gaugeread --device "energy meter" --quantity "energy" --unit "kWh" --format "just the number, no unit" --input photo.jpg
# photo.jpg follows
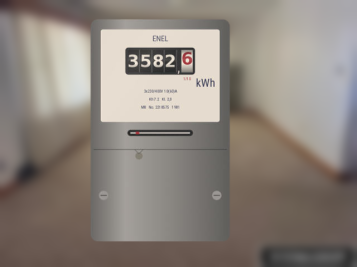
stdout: 3582.6
